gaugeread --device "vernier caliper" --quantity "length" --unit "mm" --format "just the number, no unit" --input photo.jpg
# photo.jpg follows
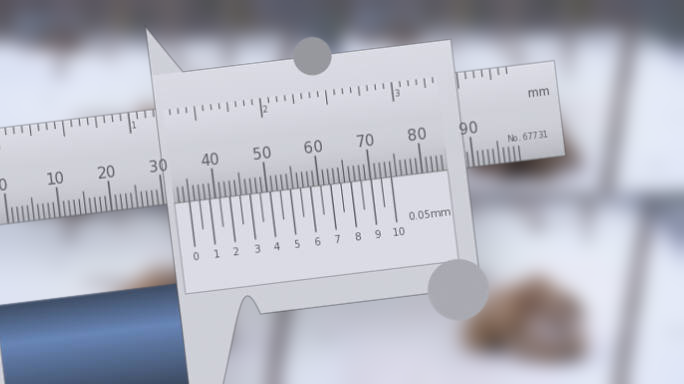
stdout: 35.0
